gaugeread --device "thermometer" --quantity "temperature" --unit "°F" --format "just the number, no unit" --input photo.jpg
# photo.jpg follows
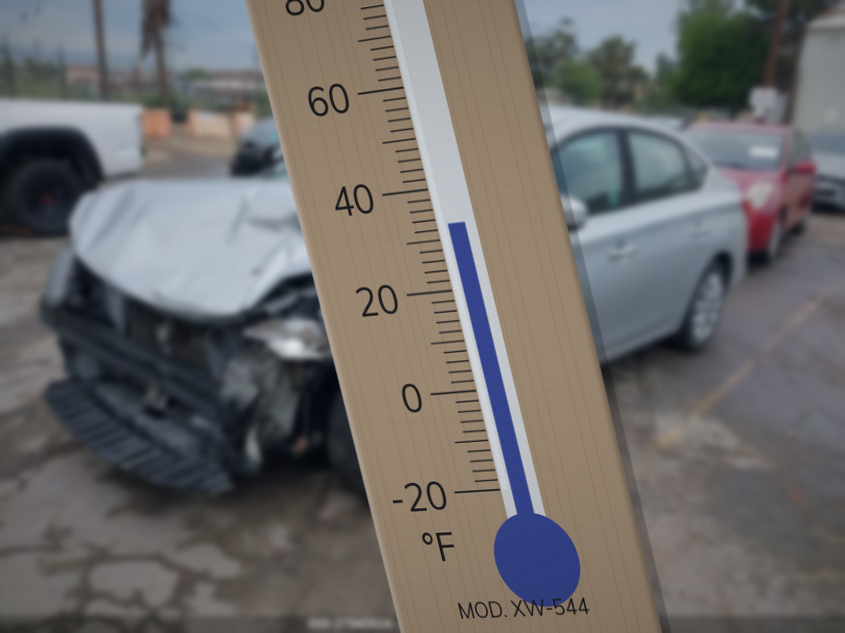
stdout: 33
